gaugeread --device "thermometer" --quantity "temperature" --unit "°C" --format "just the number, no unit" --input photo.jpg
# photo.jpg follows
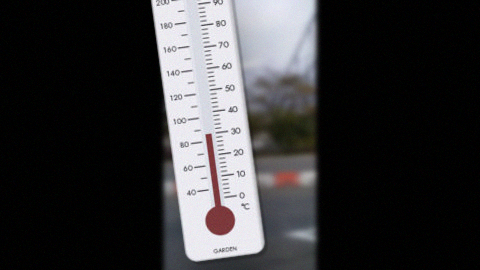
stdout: 30
